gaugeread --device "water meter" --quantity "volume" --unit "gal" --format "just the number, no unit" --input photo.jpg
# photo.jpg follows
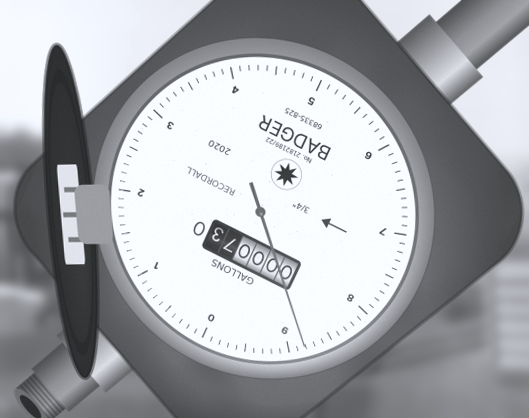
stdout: 728.8
